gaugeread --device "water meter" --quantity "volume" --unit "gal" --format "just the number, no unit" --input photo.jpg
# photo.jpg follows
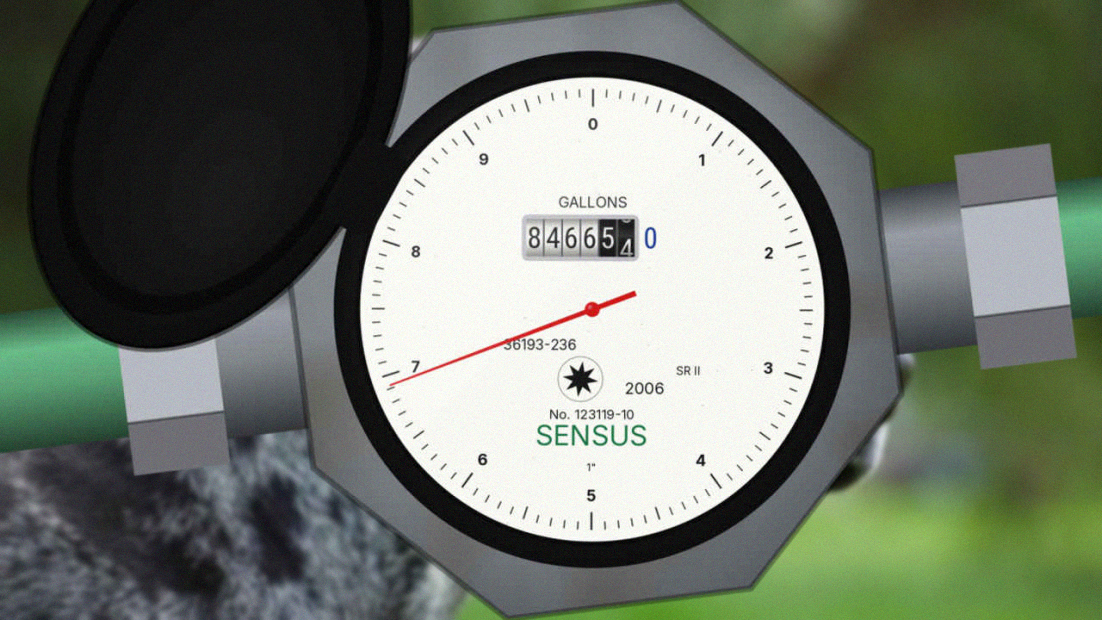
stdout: 8466536.9
